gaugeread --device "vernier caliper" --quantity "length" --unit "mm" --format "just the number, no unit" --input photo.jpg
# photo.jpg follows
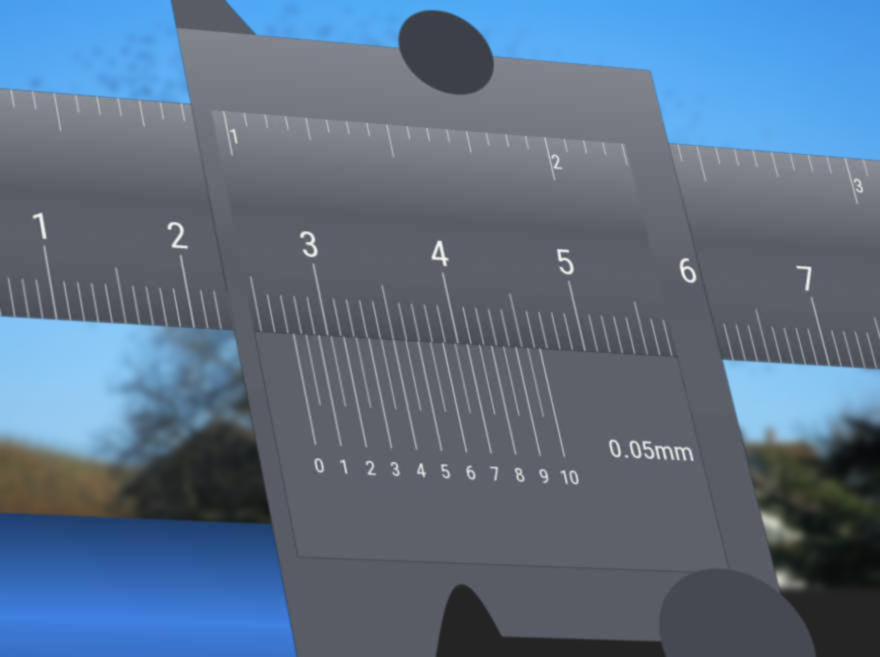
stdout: 27.4
